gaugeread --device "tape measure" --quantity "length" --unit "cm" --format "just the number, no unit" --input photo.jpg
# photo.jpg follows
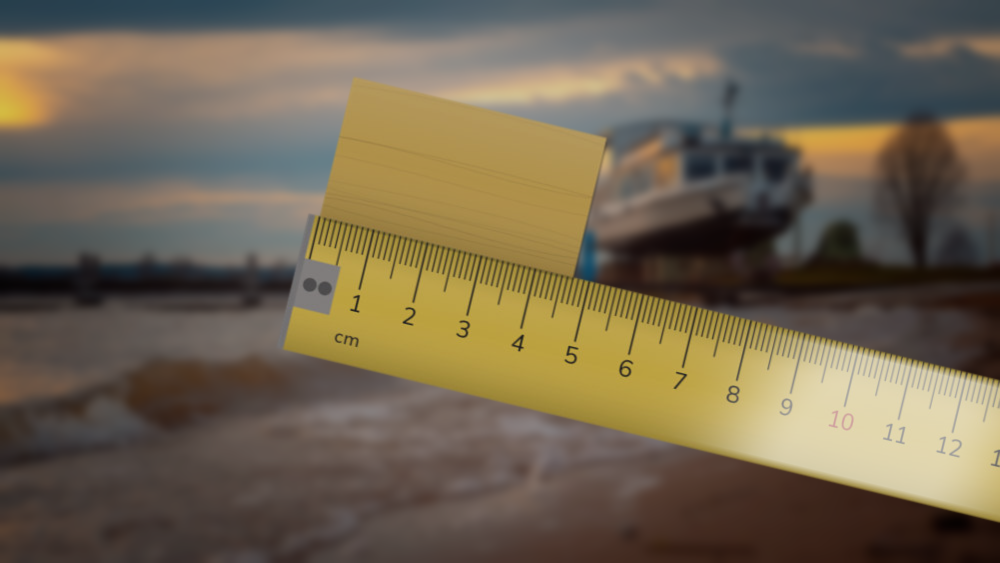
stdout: 4.7
